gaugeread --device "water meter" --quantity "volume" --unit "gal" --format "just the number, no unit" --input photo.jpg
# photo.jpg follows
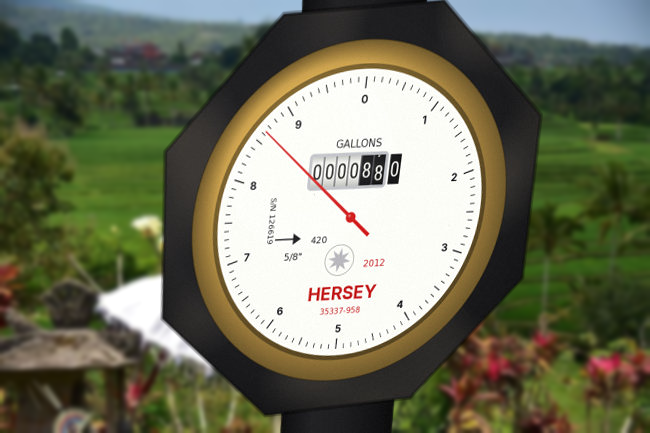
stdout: 878.6
